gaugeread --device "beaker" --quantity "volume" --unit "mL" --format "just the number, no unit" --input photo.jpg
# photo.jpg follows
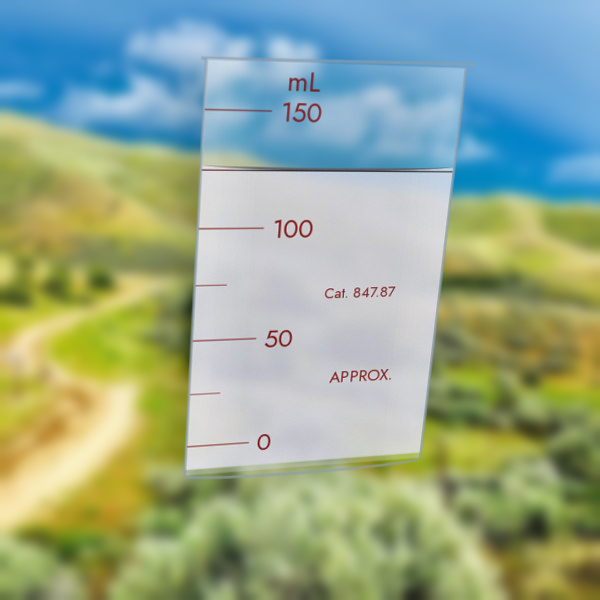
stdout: 125
